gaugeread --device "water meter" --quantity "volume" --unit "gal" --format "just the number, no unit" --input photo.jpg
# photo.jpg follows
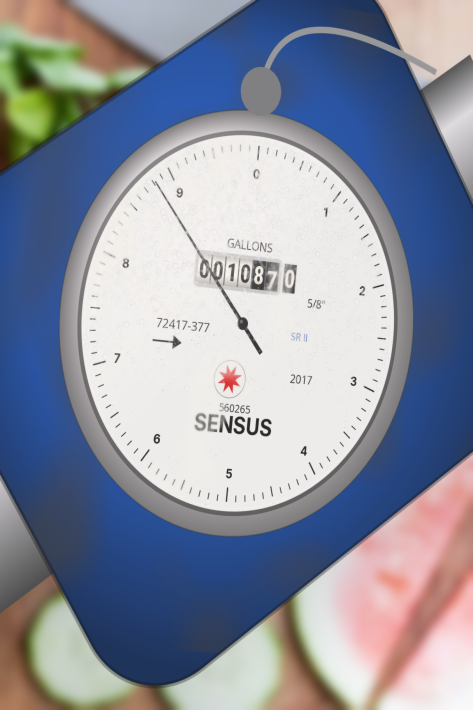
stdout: 10868.8
